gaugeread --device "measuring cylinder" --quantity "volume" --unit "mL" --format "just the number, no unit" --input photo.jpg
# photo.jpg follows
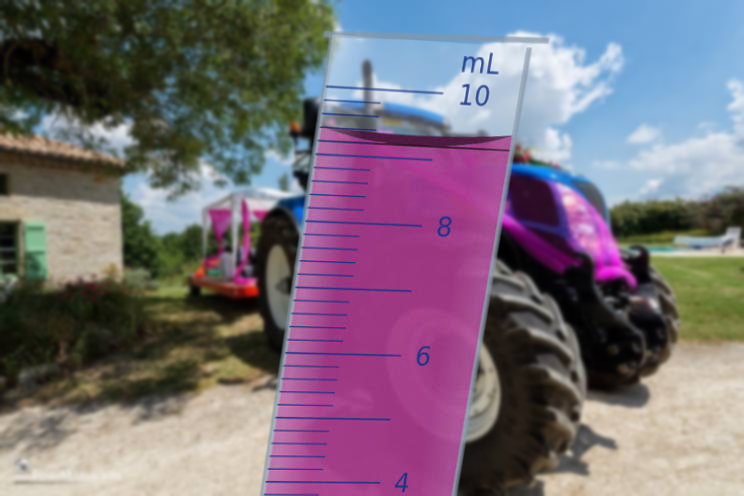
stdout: 9.2
